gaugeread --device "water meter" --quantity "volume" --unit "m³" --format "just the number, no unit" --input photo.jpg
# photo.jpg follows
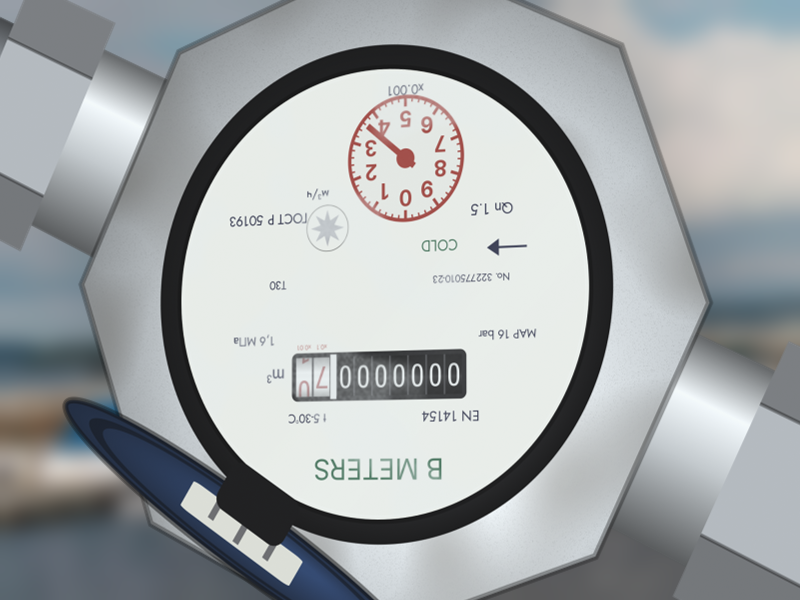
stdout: 0.703
